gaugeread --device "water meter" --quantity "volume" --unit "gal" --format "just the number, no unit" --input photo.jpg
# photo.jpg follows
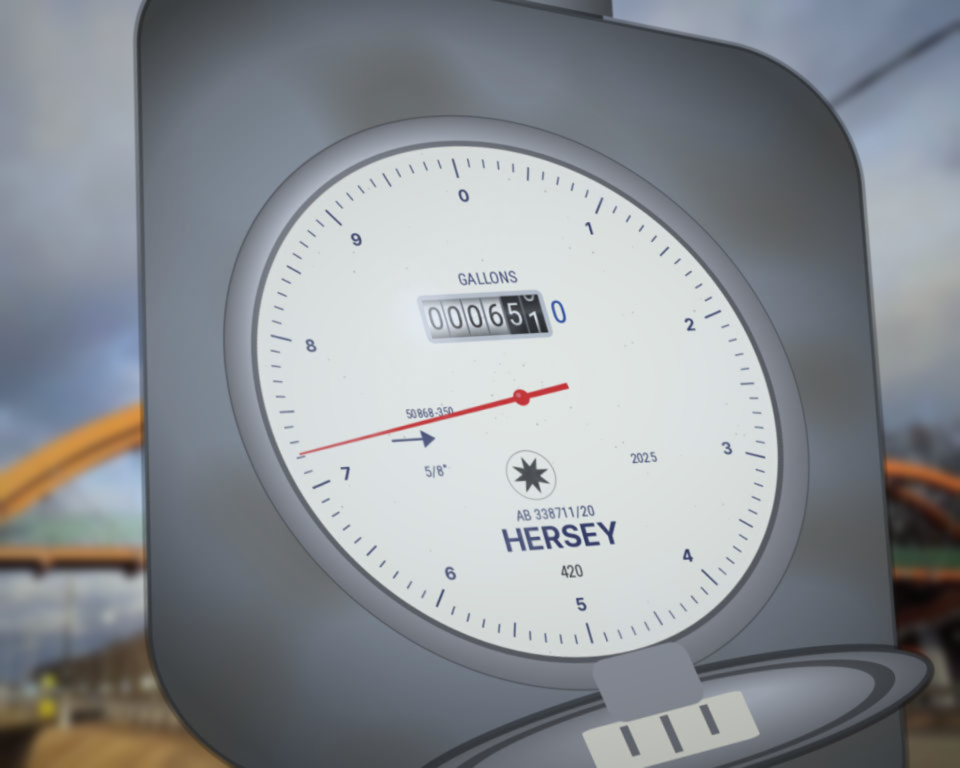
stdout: 6507.2
